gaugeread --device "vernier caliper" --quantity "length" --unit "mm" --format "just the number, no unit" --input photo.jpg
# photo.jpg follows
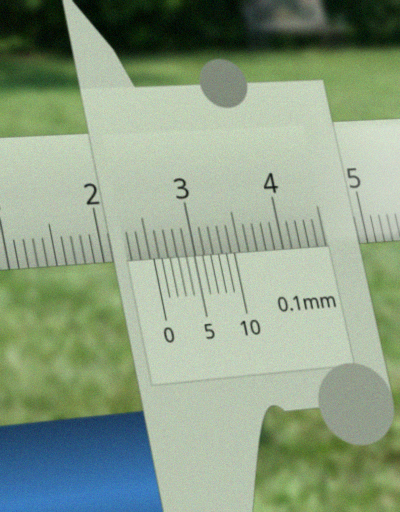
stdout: 25.4
